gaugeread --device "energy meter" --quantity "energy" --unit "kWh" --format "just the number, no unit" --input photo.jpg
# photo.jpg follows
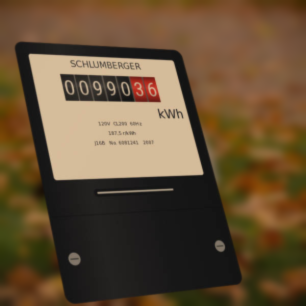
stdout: 990.36
